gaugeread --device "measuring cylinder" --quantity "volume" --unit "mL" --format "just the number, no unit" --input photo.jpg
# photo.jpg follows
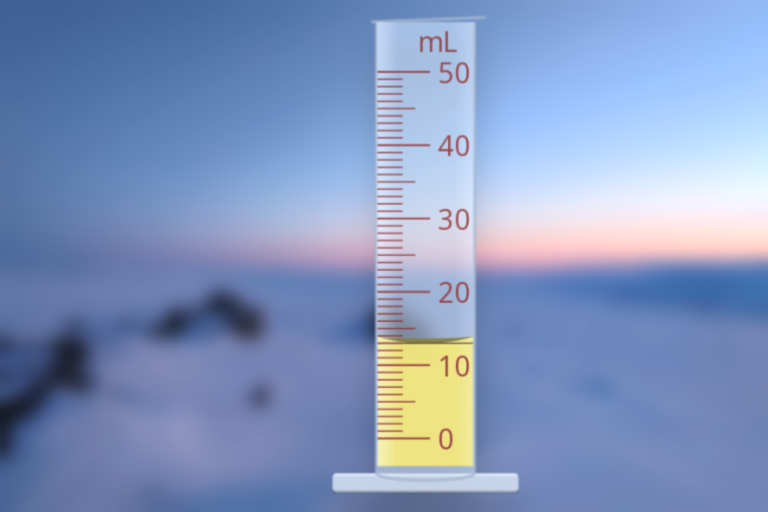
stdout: 13
